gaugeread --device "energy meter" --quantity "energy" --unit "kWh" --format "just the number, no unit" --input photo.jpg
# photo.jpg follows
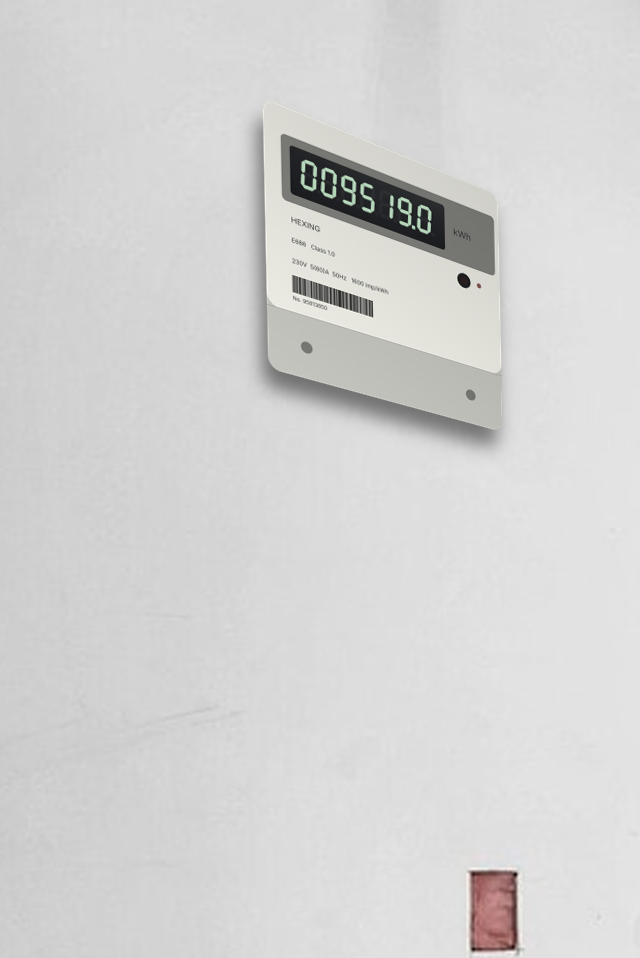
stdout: 9519.0
